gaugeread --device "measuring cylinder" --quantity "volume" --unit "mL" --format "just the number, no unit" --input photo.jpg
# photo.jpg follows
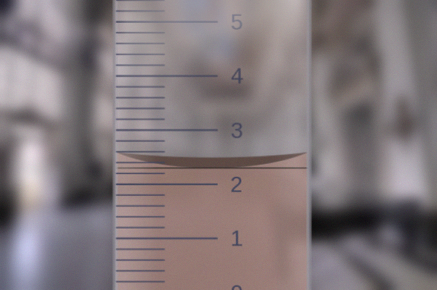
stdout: 2.3
